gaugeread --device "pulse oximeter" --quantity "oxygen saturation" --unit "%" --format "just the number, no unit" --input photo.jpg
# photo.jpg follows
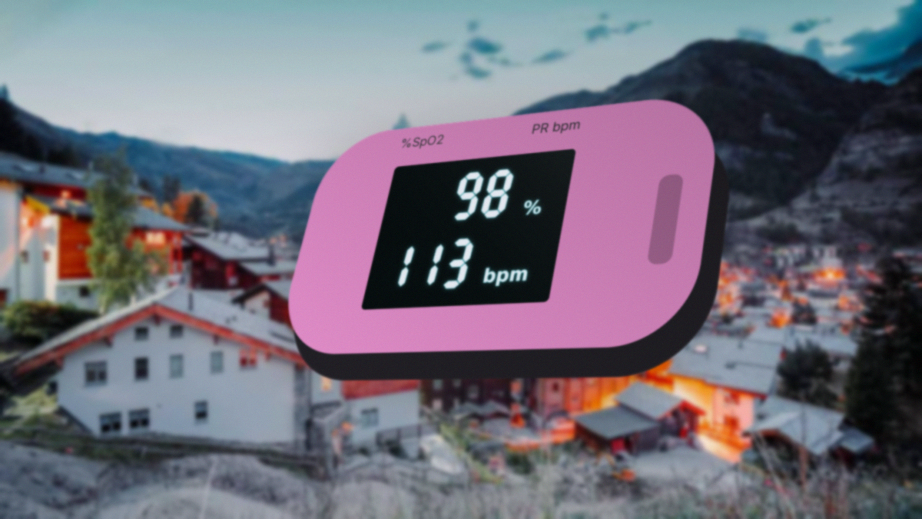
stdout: 98
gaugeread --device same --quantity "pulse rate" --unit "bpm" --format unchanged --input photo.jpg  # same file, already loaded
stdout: 113
